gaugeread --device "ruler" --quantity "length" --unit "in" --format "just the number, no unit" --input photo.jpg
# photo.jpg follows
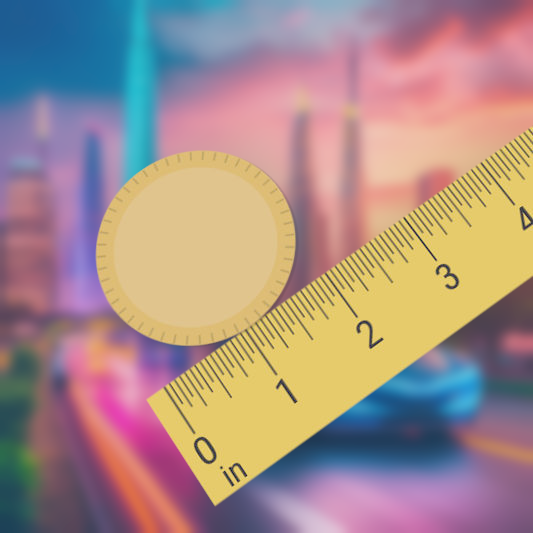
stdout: 2.125
